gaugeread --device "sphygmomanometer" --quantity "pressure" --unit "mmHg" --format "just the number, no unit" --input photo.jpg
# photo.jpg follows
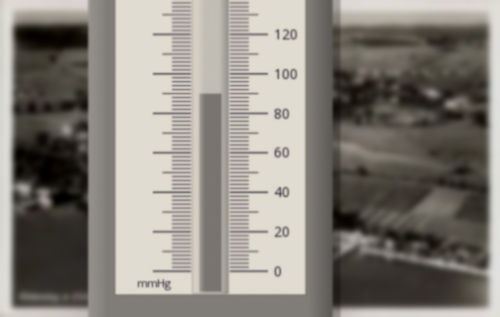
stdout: 90
